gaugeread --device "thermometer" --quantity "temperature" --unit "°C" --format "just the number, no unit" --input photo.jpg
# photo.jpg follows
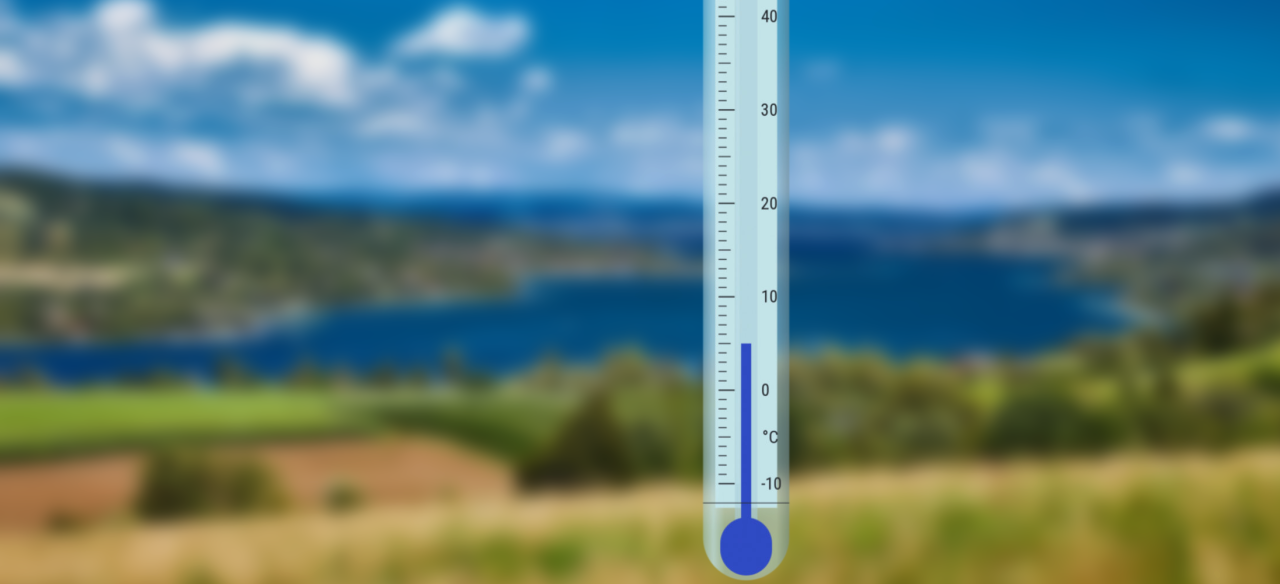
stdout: 5
